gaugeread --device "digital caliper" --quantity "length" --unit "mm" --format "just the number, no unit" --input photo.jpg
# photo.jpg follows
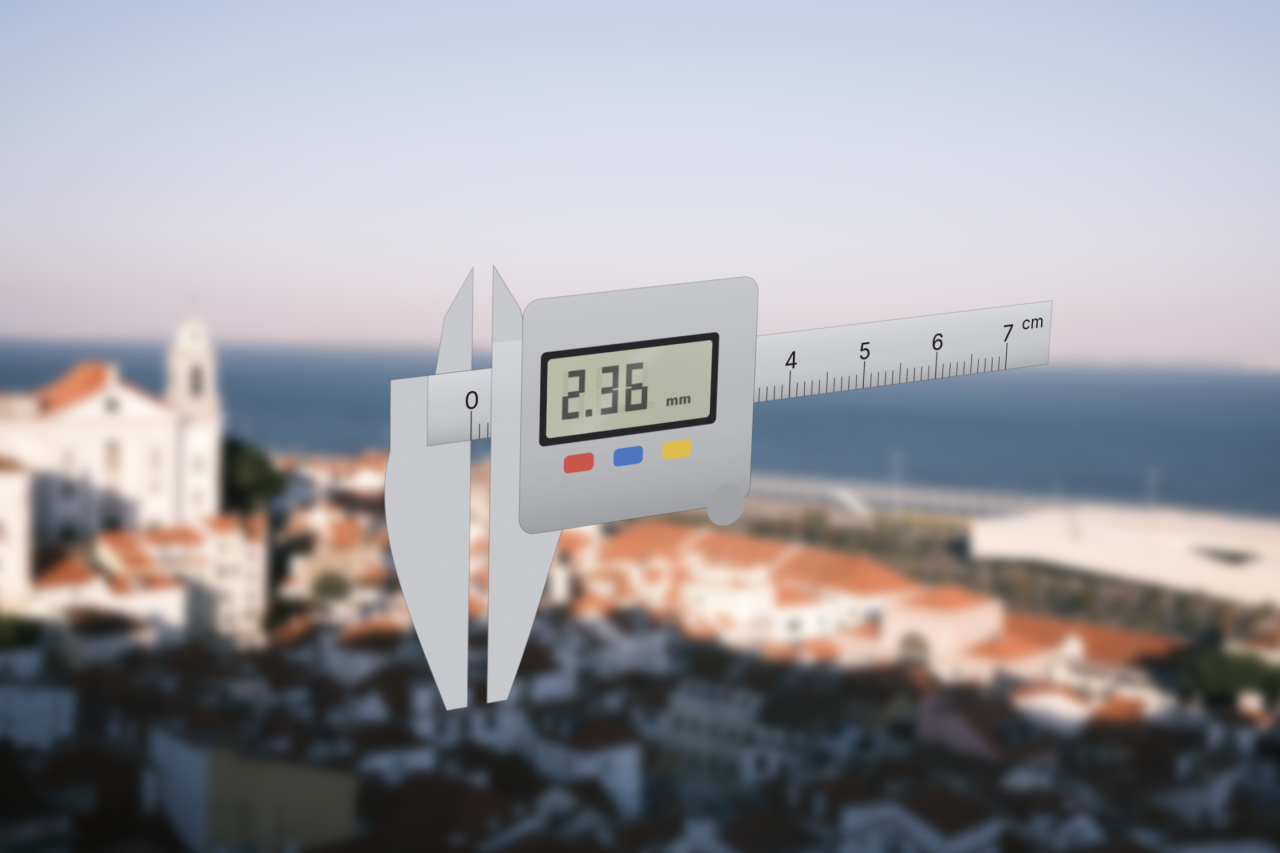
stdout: 2.36
